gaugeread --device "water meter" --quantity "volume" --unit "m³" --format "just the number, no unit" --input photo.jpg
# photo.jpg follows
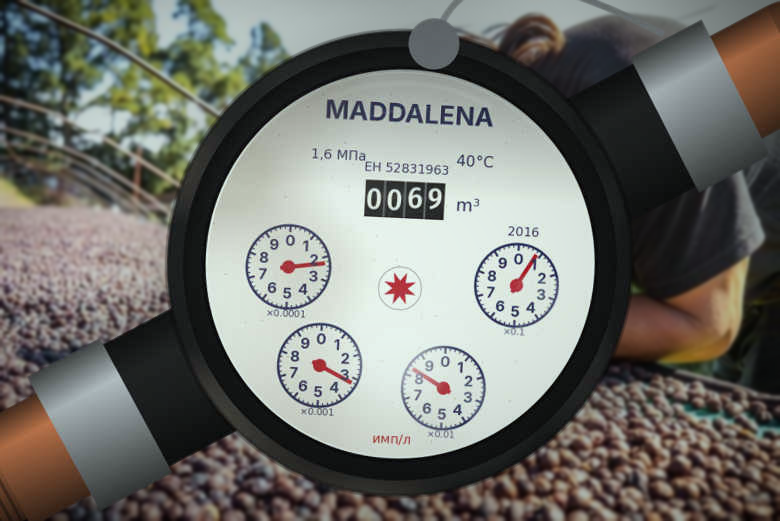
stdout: 69.0832
